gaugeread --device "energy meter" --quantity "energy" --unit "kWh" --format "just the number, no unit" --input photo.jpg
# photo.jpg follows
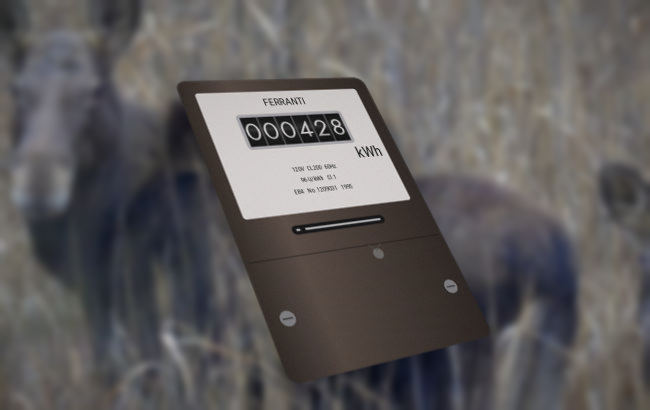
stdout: 428
